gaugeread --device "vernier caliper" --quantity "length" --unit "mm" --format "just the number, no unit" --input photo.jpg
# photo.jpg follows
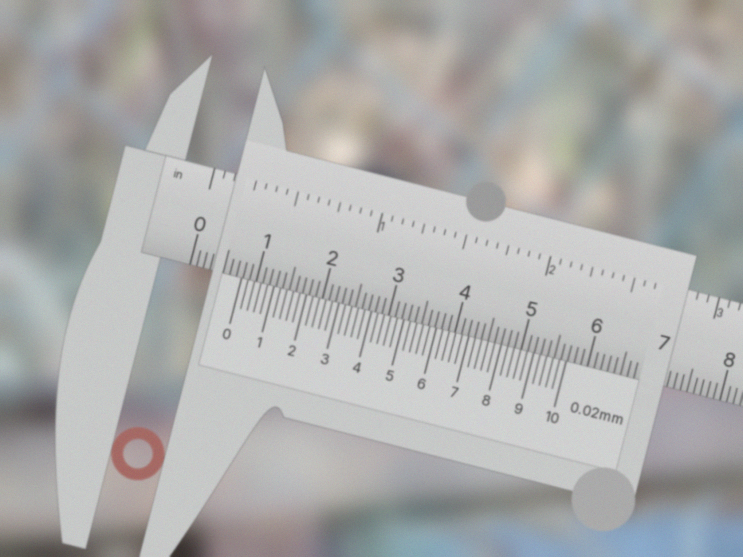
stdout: 7.8
